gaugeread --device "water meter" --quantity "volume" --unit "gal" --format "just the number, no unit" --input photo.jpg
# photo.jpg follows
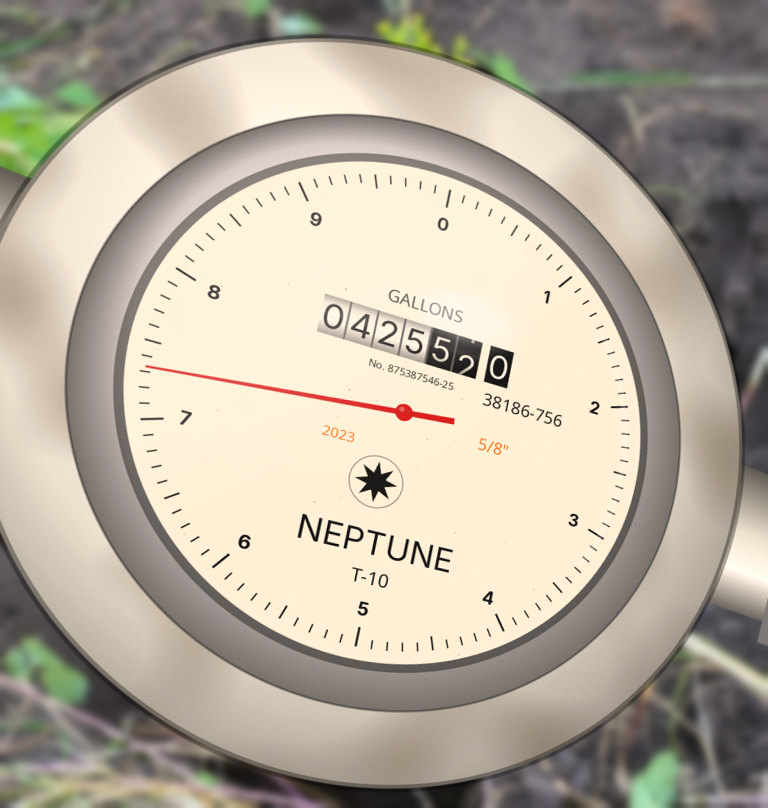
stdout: 425517.3
